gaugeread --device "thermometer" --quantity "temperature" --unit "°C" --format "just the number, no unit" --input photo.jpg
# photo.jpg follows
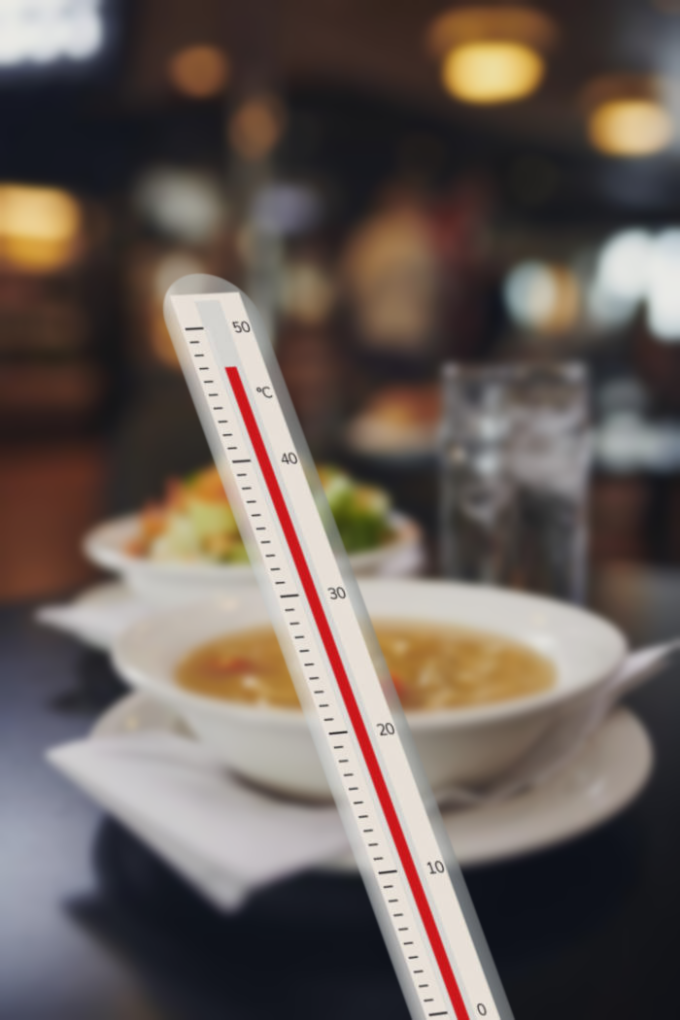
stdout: 47
